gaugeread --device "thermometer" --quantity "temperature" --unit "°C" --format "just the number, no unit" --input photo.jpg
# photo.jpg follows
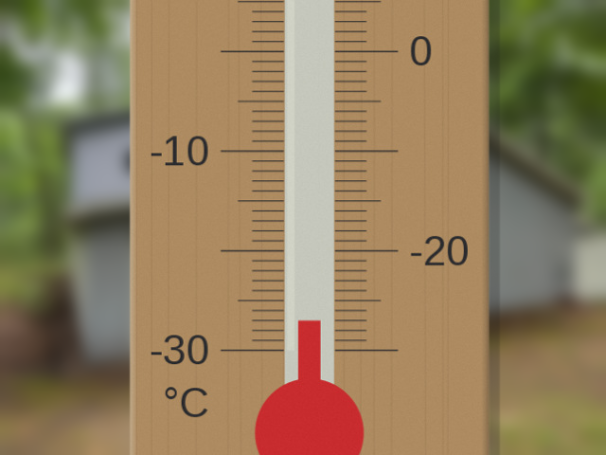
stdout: -27
